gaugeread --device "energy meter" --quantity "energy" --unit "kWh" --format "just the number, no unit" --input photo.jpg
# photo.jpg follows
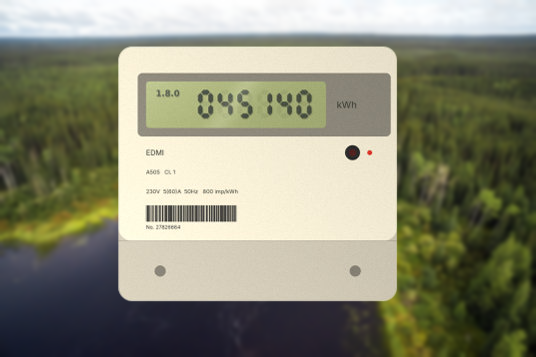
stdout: 45140
